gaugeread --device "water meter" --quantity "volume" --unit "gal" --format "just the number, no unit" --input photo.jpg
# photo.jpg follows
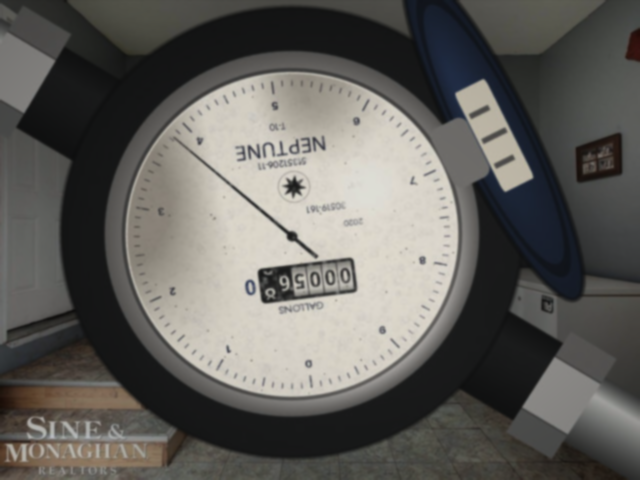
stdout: 5683.8
